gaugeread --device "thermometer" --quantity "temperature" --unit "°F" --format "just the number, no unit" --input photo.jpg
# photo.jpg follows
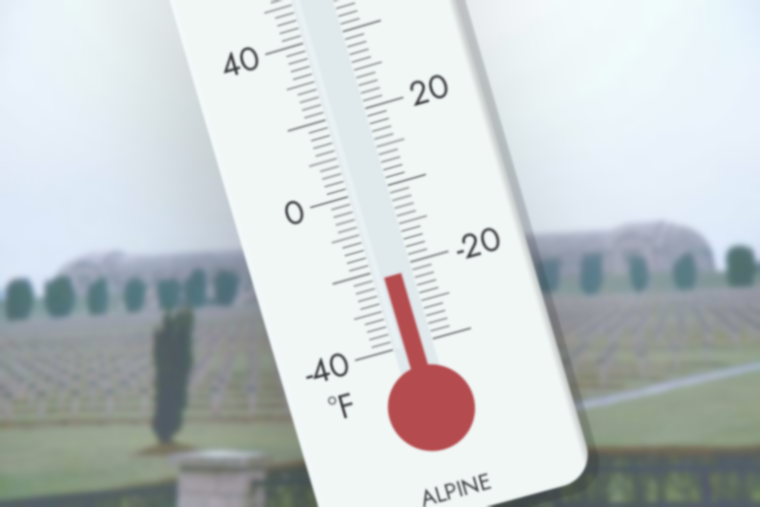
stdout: -22
